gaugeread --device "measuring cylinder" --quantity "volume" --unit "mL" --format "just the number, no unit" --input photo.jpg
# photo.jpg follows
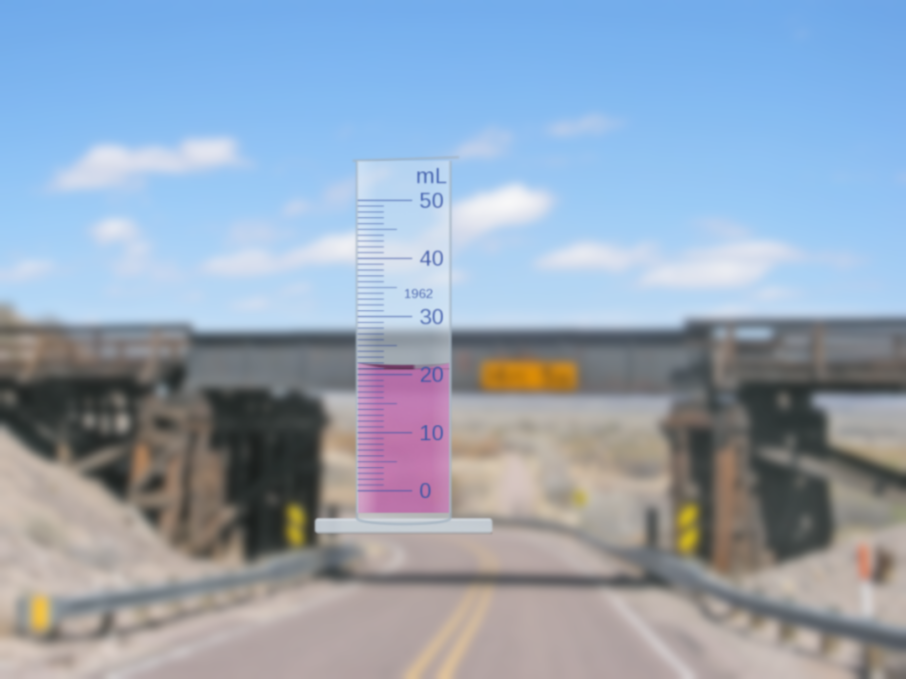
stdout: 21
